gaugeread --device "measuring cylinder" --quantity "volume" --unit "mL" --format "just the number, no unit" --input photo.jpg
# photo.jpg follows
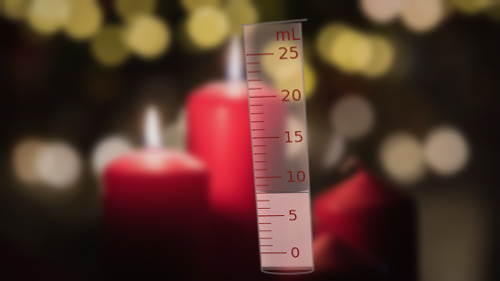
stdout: 8
